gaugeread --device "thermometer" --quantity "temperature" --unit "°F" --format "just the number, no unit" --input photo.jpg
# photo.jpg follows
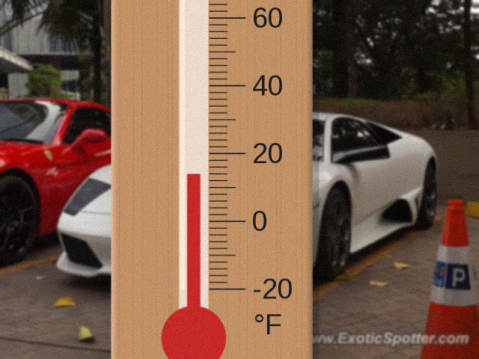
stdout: 14
